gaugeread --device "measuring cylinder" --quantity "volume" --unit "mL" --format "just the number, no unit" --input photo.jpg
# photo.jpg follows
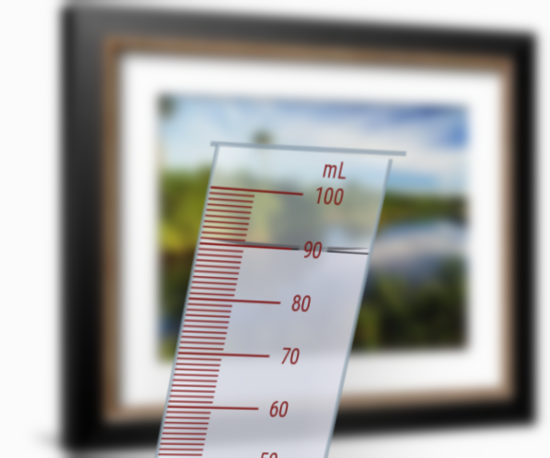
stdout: 90
